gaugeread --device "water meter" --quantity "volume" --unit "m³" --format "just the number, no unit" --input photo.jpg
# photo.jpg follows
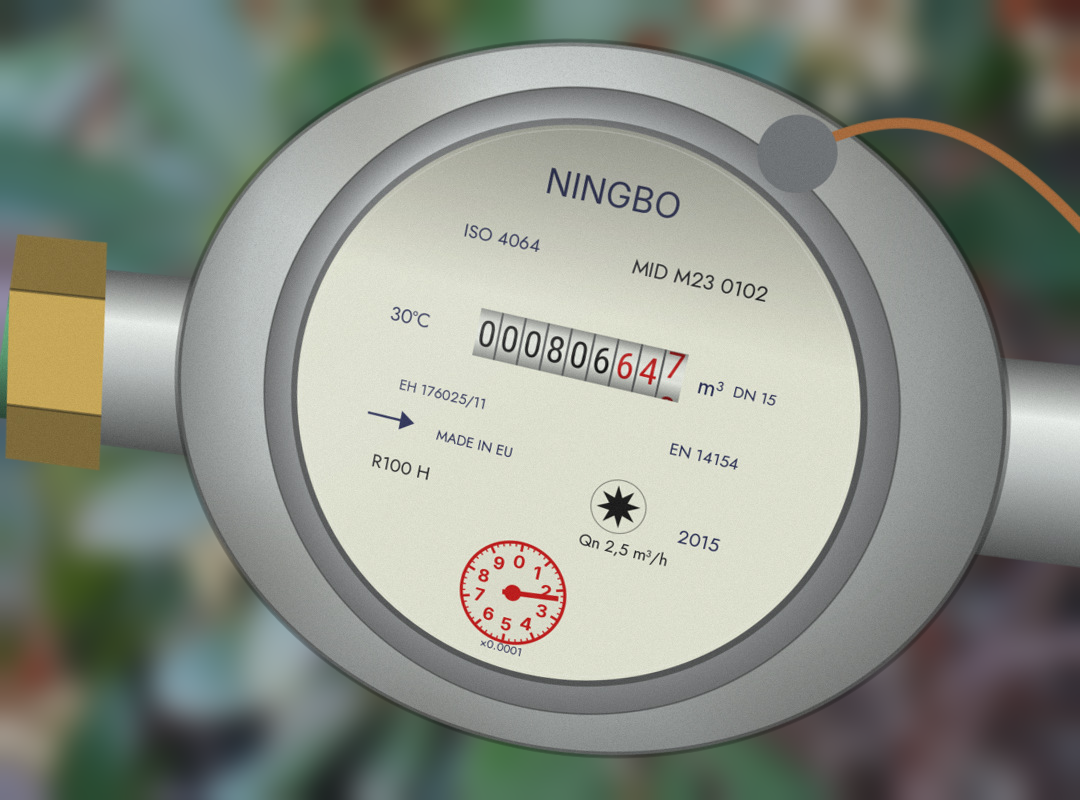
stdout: 806.6472
